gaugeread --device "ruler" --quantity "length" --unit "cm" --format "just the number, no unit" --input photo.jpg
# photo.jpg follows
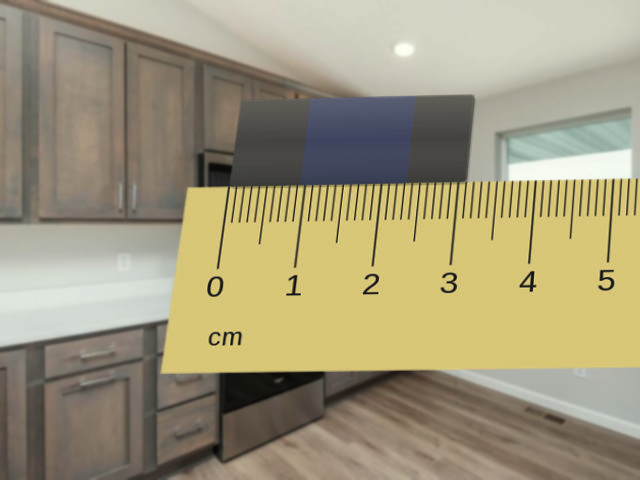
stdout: 3.1
